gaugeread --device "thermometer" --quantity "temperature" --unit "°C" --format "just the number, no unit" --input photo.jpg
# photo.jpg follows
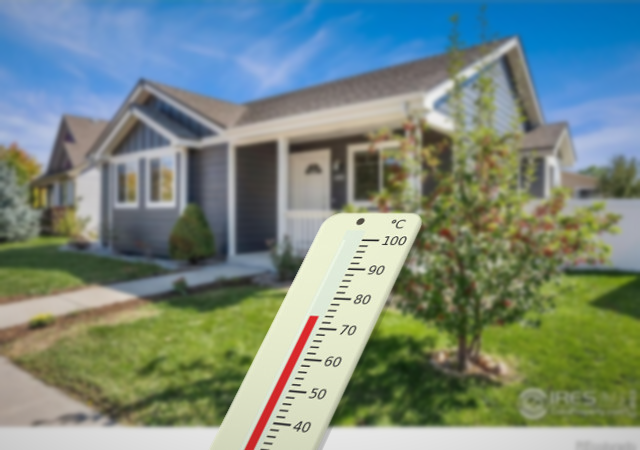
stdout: 74
